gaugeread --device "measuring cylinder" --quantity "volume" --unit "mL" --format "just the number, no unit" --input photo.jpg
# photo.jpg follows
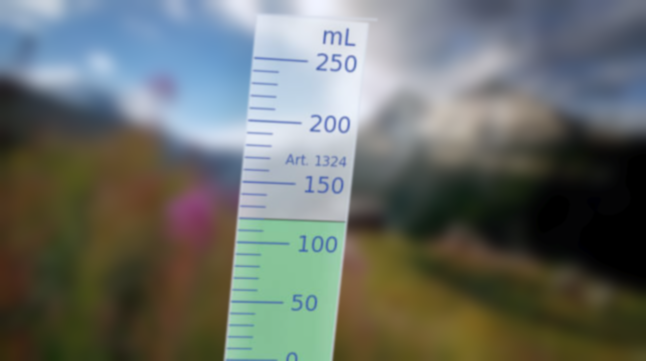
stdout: 120
